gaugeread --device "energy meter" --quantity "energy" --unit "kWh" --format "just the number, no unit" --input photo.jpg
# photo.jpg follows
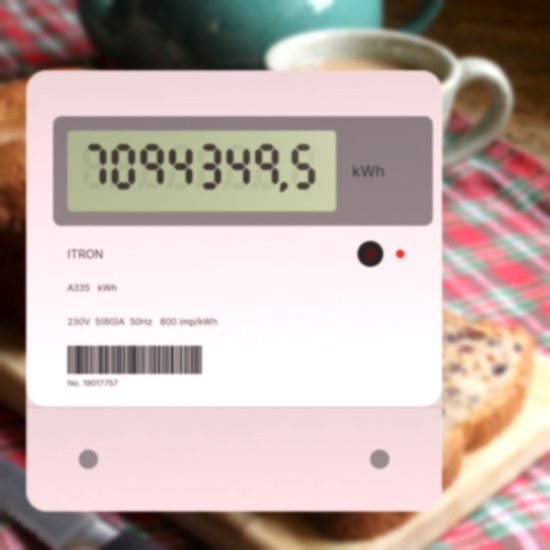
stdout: 7094349.5
